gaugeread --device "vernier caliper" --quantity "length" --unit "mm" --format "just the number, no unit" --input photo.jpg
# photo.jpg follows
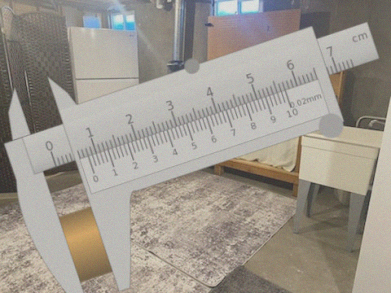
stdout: 8.0
